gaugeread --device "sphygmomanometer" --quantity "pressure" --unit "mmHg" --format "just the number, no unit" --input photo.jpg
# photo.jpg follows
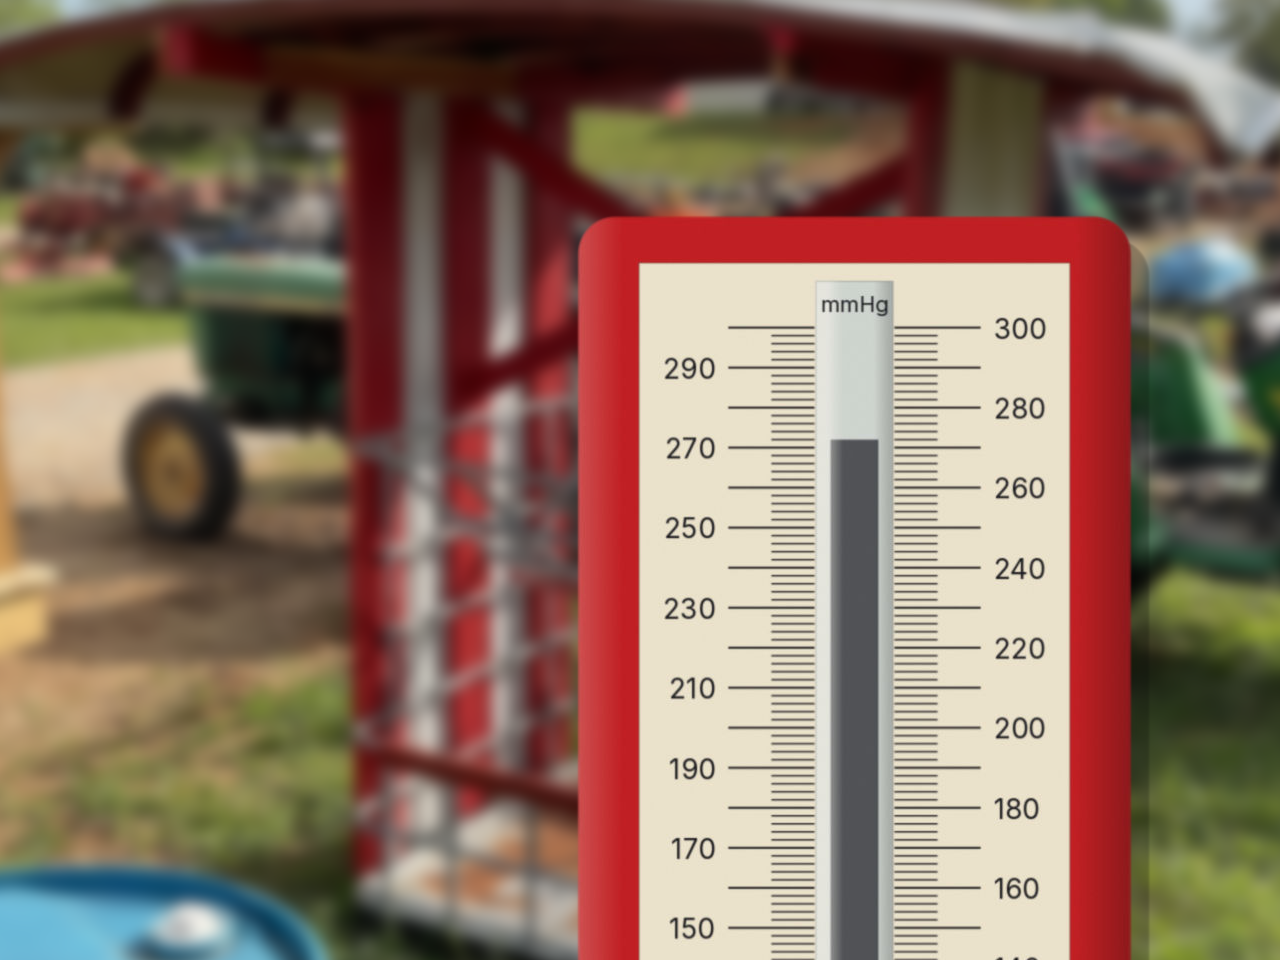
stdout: 272
